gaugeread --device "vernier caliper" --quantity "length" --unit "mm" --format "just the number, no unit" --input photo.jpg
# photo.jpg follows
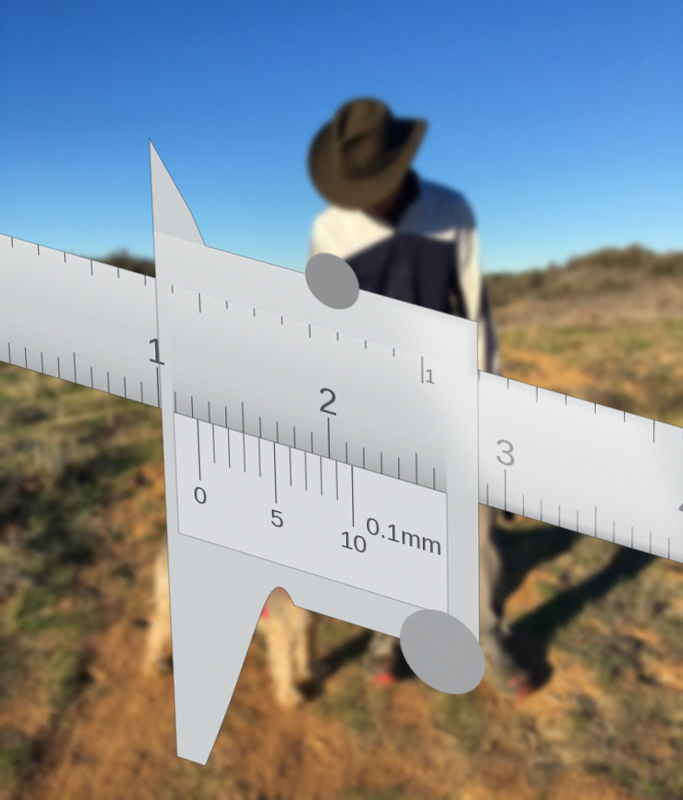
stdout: 12.3
